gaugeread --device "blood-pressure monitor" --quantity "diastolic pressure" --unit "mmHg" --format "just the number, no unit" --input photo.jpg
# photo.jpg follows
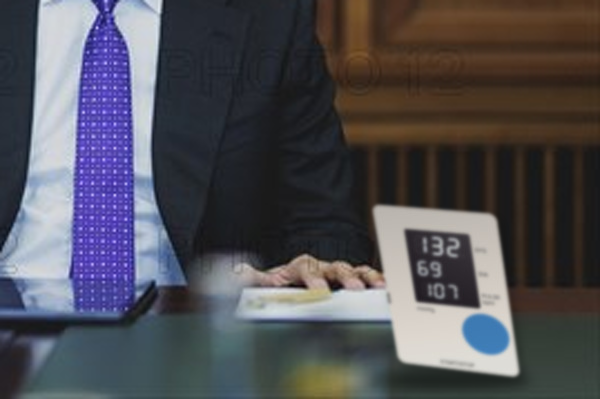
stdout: 69
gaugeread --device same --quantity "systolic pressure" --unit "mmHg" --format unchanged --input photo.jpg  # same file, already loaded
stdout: 132
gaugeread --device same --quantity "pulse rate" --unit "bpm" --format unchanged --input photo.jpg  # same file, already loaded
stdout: 107
